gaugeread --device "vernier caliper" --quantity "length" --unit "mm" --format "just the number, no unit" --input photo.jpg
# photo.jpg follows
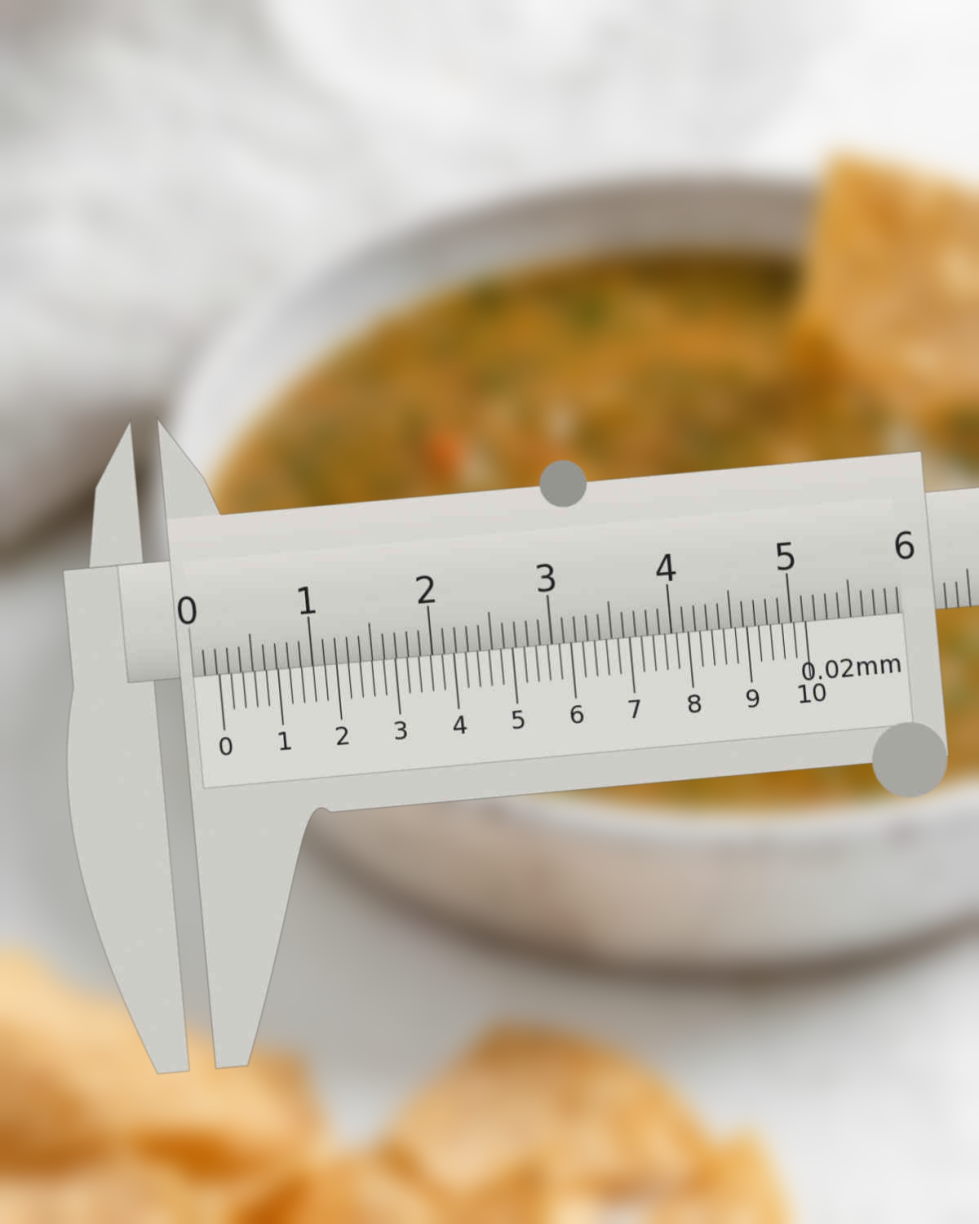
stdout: 2.2
